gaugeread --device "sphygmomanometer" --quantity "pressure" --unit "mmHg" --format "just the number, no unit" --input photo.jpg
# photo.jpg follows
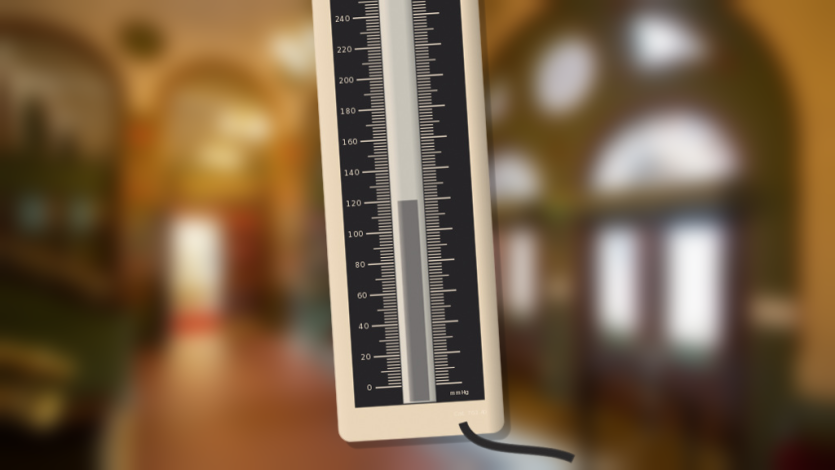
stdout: 120
